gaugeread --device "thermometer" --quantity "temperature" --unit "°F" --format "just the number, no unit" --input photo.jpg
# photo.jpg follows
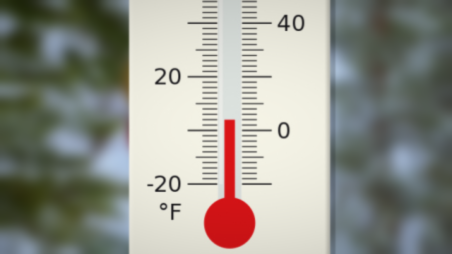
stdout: 4
